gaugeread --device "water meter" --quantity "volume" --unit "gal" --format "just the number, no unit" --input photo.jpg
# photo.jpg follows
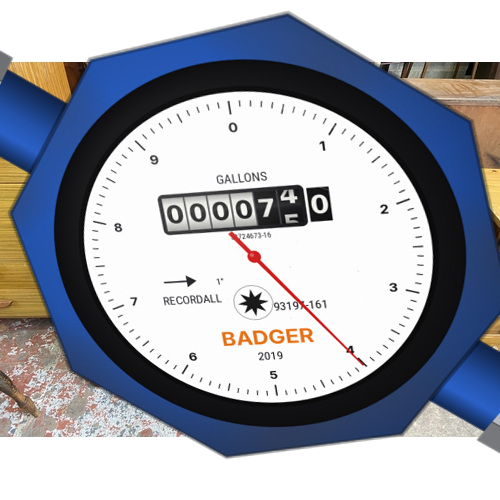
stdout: 744.0
